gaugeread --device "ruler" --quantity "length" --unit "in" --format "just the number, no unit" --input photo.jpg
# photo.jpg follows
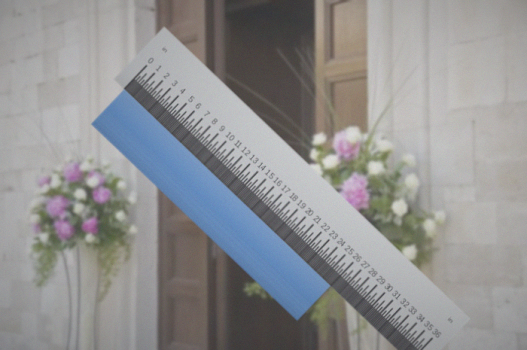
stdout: 26
